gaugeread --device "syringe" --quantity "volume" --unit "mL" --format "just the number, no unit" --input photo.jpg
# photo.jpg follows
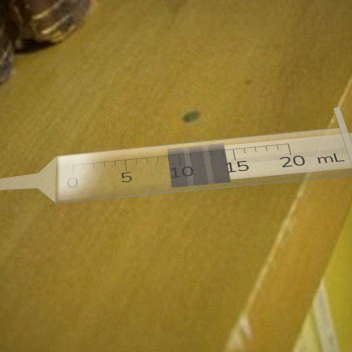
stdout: 9
